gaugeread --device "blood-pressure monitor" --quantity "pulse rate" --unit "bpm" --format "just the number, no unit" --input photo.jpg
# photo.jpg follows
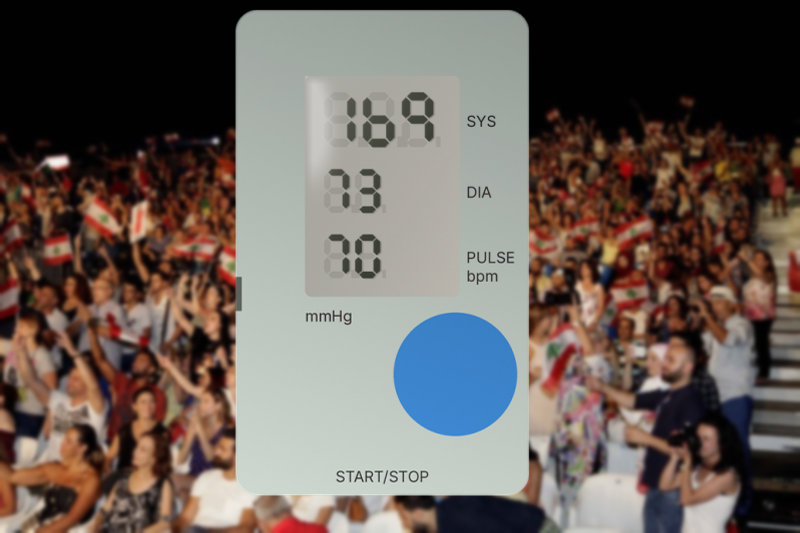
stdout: 70
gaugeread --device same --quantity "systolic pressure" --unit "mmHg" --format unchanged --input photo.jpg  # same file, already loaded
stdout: 169
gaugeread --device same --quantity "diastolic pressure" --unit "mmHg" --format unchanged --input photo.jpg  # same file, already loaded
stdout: 73
